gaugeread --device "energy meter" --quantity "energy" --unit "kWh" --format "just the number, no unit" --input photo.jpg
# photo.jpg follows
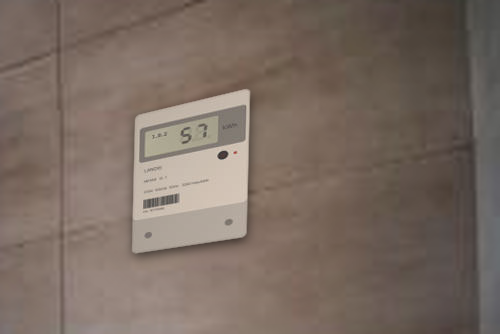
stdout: 57
